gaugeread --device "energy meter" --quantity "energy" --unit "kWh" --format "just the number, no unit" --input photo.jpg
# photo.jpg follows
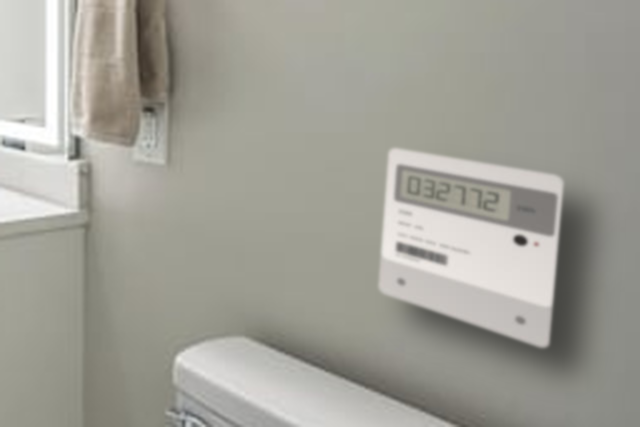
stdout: 32772
